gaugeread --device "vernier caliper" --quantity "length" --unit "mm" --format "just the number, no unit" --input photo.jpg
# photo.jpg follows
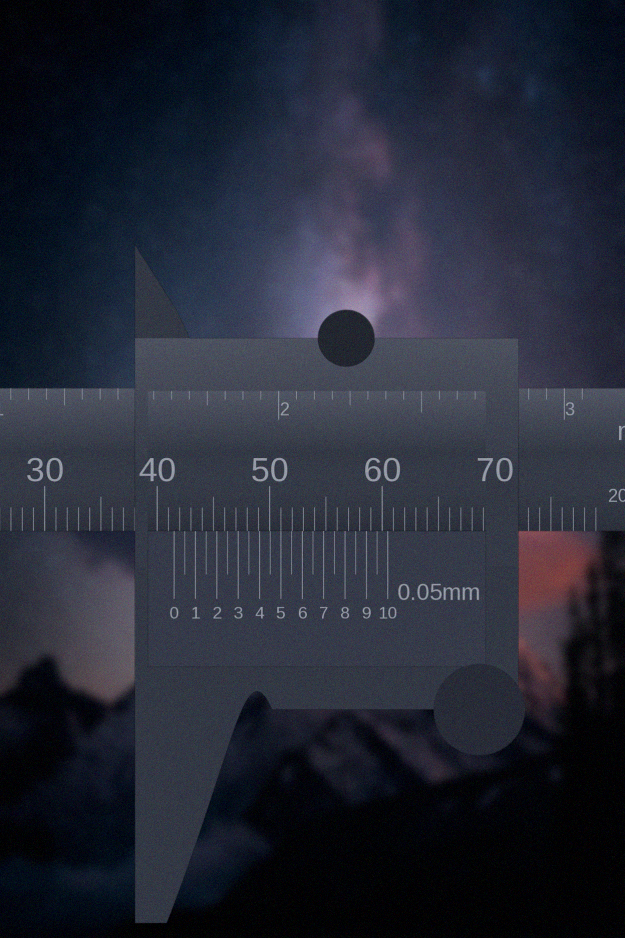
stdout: 41.5
